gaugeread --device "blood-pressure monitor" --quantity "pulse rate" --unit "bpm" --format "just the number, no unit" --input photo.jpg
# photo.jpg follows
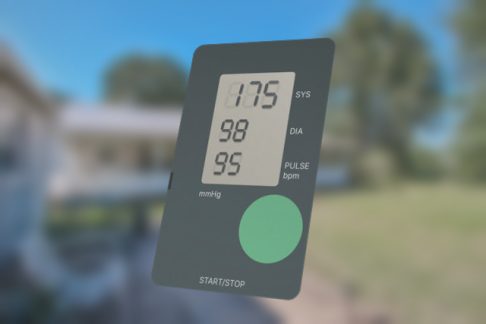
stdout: 95
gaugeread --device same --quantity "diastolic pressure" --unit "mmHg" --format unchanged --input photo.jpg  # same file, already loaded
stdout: 98
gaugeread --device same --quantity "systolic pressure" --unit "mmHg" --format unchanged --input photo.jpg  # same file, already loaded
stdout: 175
